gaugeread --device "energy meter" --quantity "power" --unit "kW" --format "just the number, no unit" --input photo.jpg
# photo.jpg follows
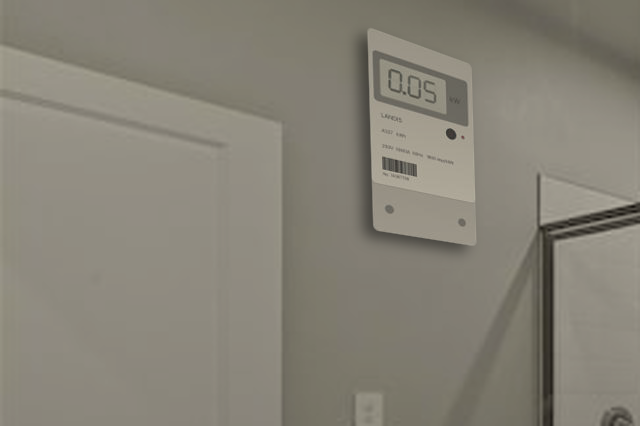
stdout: 0.05
